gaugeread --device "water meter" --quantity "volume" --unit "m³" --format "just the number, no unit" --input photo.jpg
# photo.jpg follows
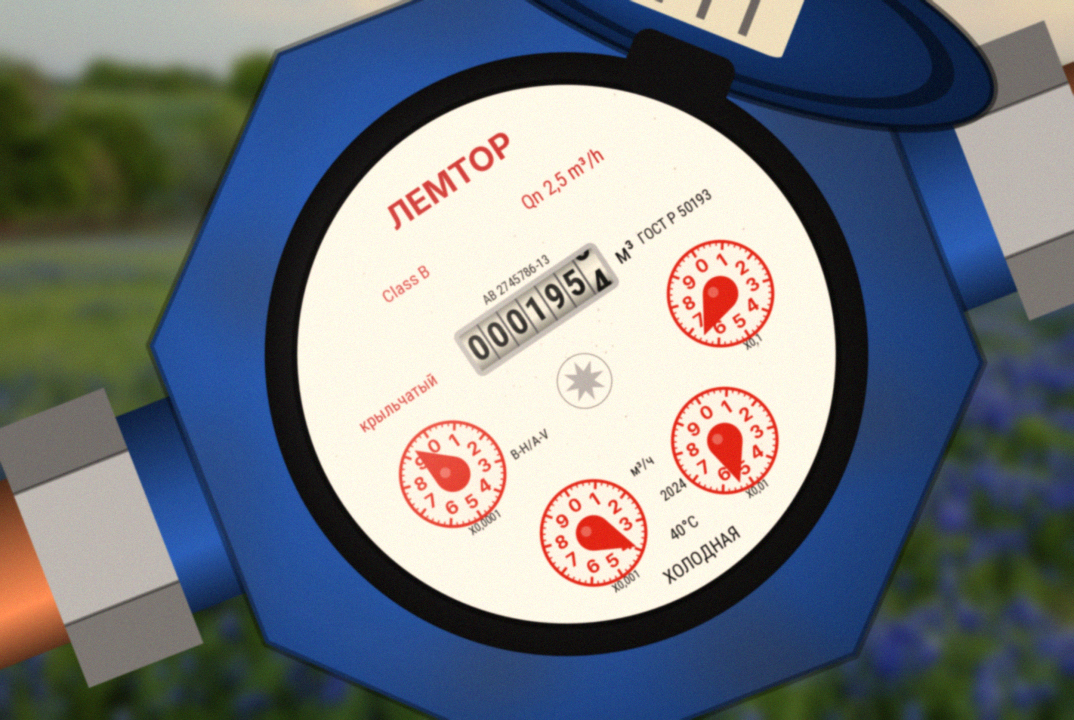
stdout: 1953.6539
